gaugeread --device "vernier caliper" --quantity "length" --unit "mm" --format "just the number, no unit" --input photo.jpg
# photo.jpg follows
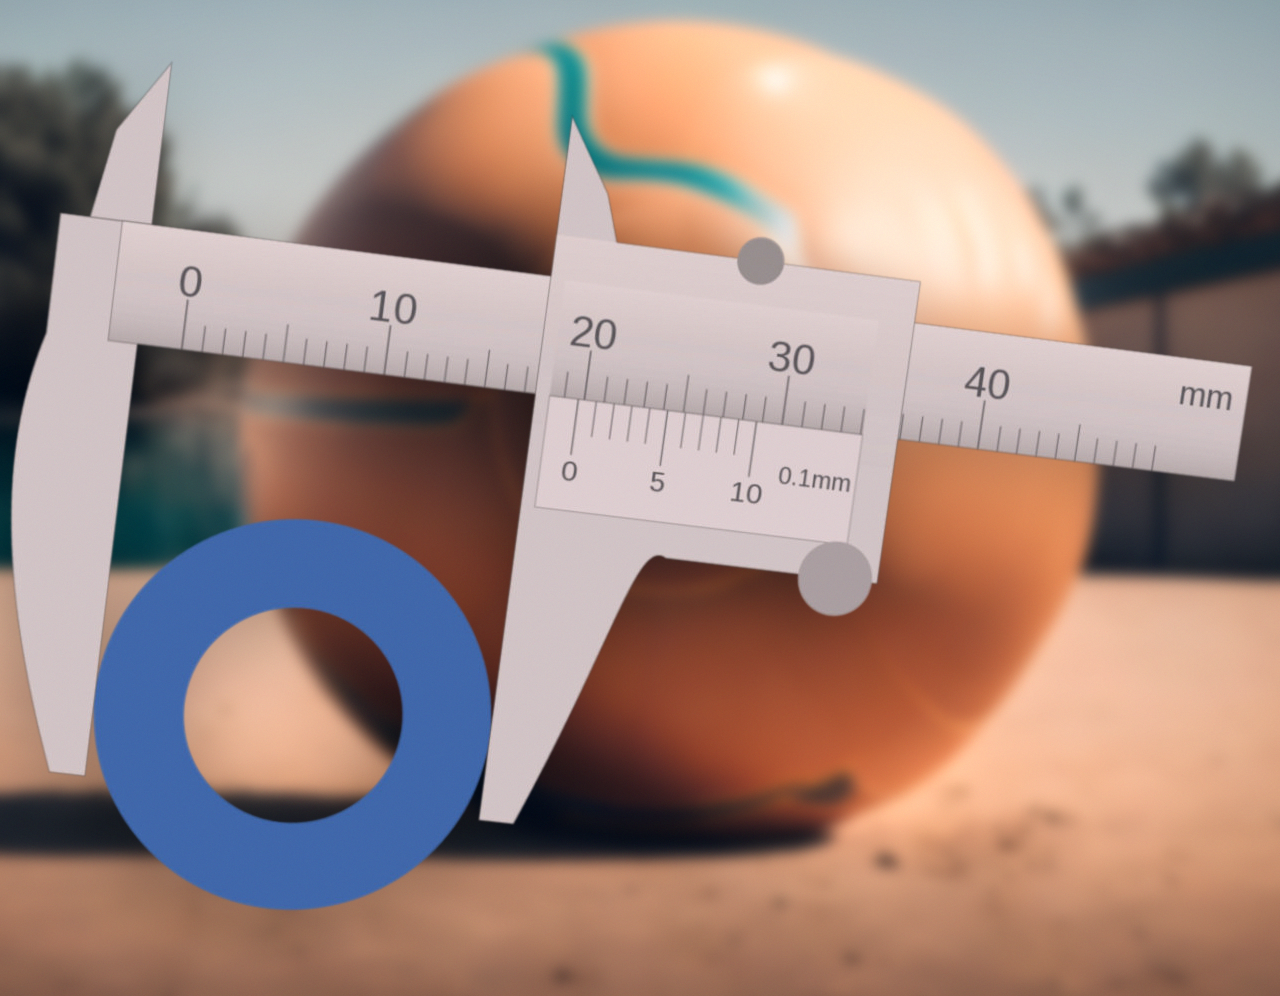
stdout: 19.7
